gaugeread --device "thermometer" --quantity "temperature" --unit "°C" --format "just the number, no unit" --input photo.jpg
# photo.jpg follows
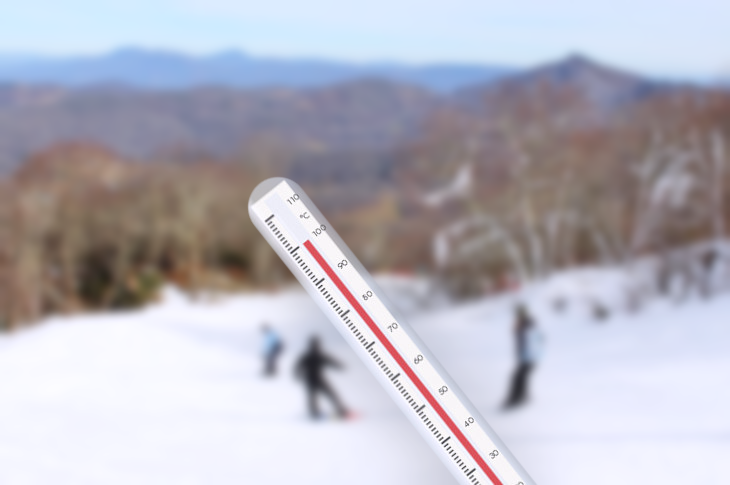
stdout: 100
